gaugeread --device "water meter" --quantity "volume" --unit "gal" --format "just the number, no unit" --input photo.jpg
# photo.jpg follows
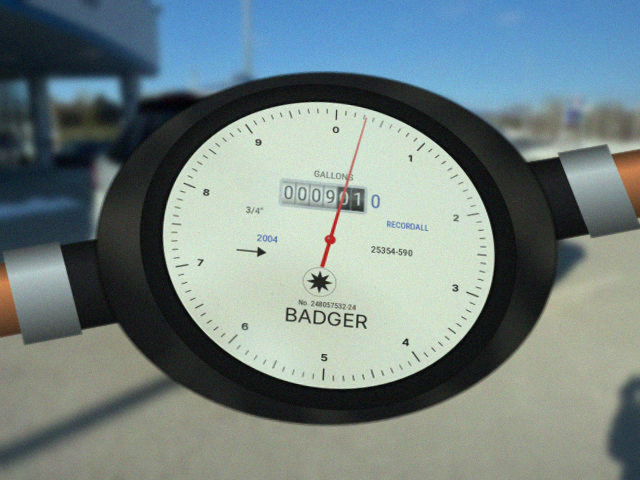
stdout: 9010.3
